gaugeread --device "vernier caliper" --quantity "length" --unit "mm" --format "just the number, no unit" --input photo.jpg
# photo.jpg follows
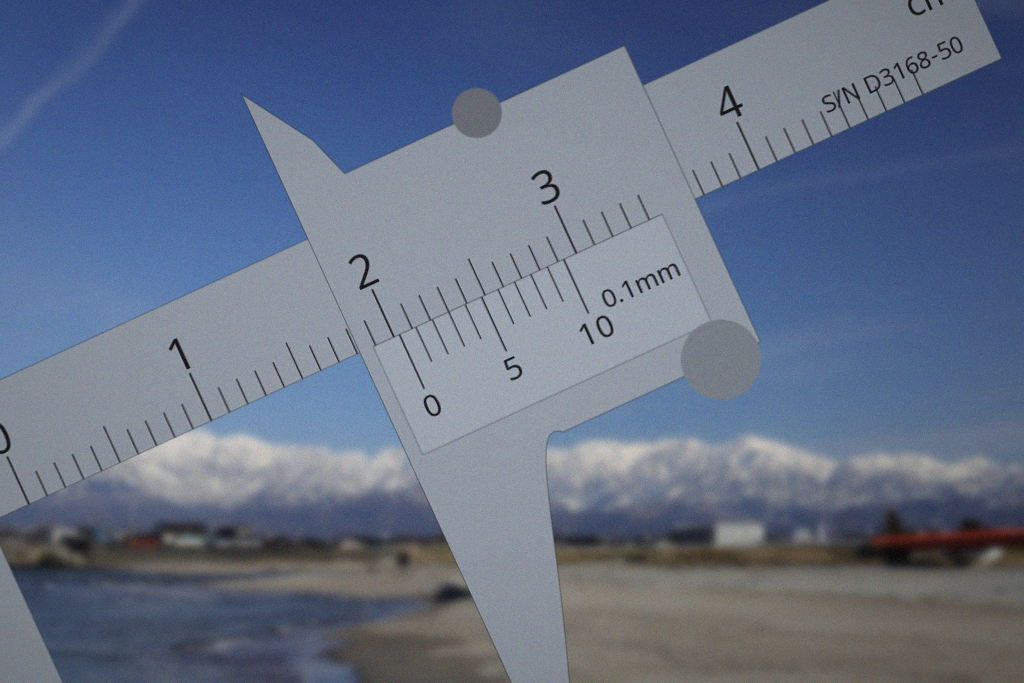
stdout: 20.3
